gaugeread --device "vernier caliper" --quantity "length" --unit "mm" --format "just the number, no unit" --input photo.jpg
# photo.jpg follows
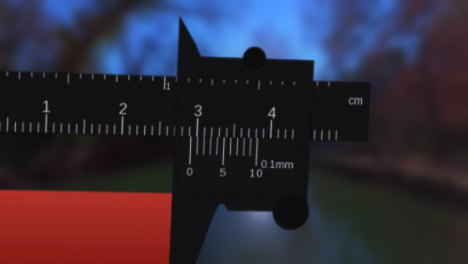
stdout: 29.2
